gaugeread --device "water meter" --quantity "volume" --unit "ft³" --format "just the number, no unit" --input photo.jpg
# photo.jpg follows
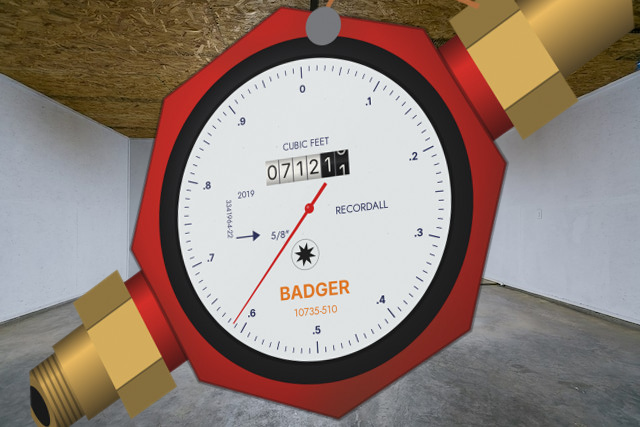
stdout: 71210.61
